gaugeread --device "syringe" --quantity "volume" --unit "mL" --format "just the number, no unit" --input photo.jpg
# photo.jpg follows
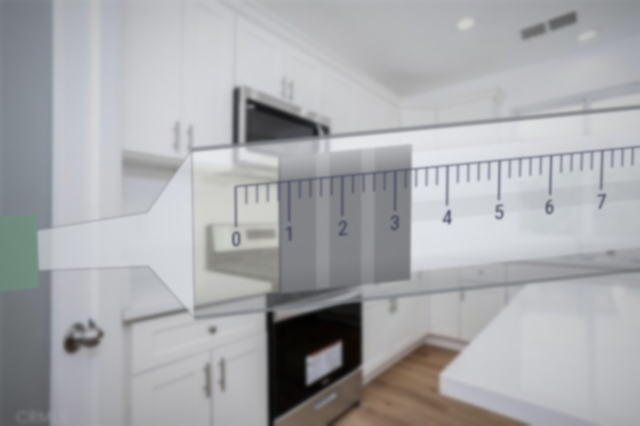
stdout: 0.8
